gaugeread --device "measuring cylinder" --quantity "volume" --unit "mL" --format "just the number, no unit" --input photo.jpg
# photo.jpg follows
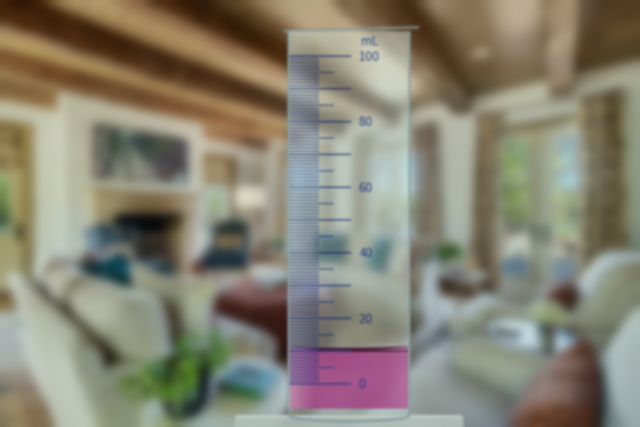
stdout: 10
